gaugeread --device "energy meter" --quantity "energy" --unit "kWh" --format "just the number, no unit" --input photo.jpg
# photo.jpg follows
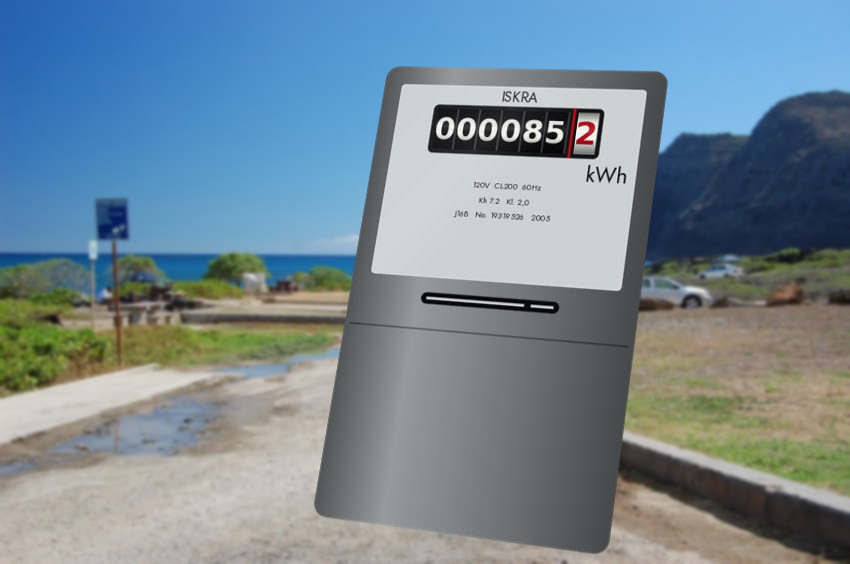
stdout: 85.2
